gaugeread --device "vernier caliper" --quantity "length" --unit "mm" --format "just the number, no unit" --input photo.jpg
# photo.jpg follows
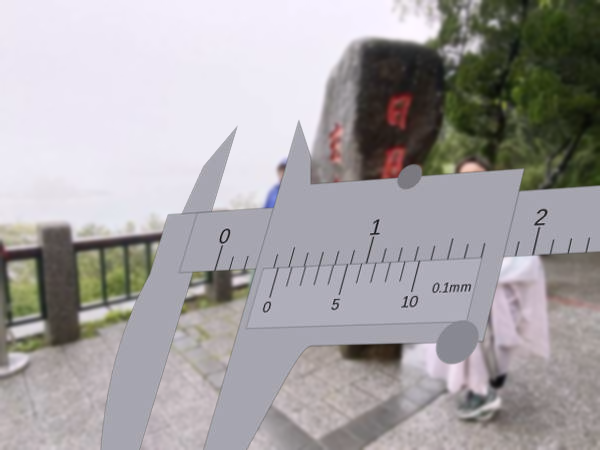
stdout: 4.3
